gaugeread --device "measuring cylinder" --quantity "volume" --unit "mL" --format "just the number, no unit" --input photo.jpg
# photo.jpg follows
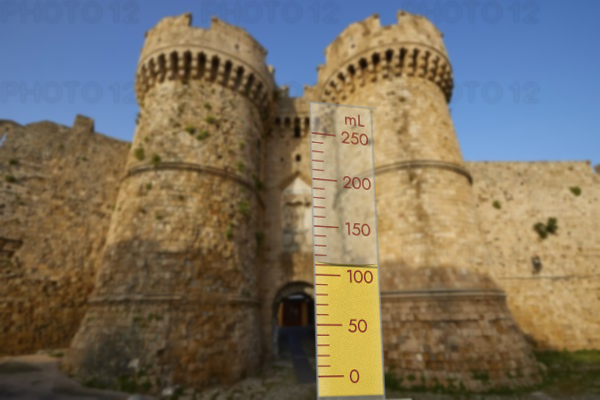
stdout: 110
